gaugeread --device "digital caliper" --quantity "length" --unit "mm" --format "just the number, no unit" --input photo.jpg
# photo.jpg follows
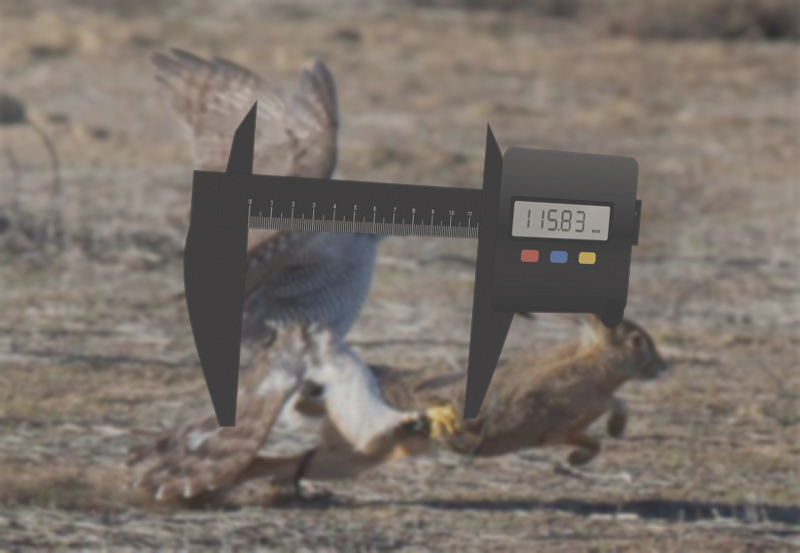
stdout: 115.83
